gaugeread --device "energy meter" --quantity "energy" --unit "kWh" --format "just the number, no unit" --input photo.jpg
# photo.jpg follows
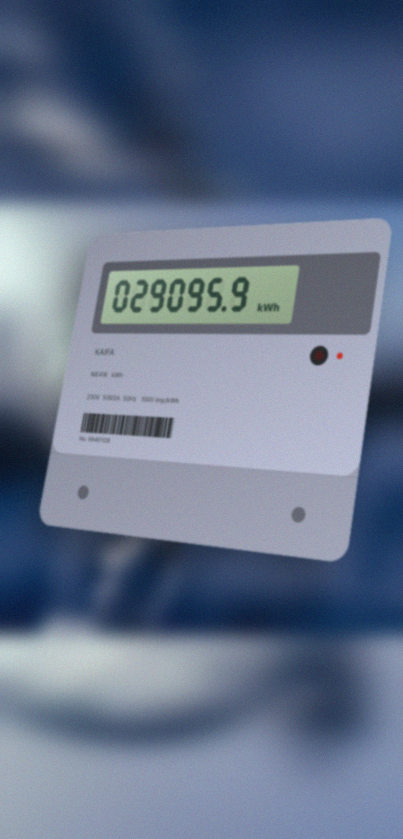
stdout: 29095.9
